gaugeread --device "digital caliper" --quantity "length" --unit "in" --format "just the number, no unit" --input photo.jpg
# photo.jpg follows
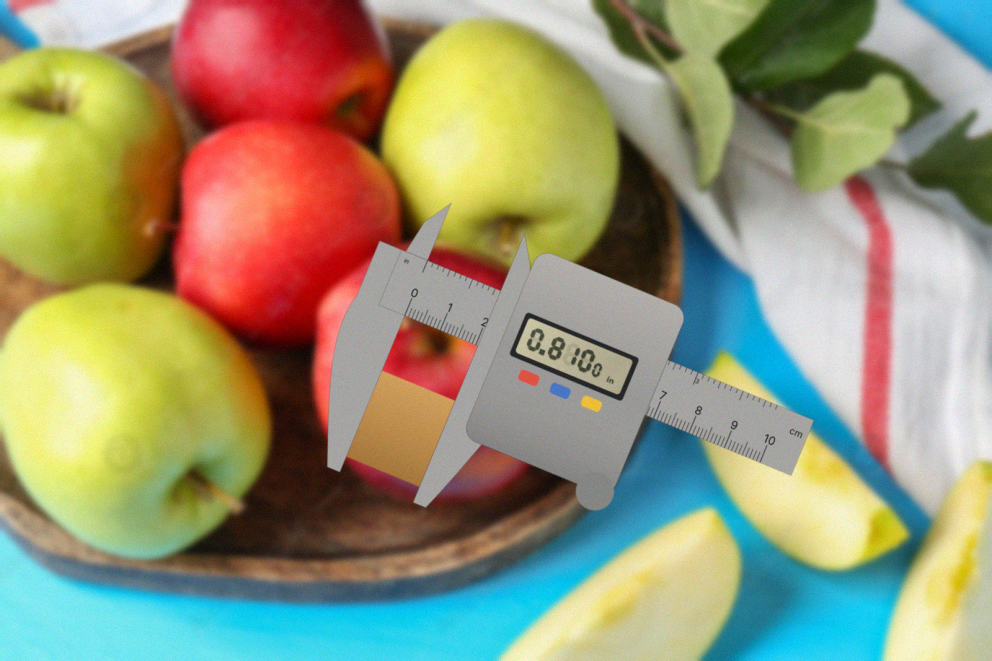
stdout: 0.8100
